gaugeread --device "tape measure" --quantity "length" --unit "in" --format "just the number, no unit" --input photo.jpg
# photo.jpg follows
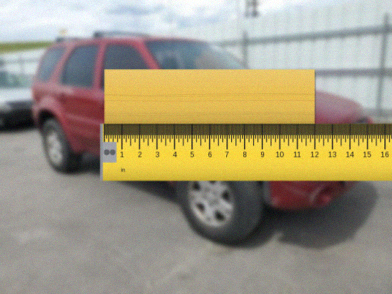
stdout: 12
